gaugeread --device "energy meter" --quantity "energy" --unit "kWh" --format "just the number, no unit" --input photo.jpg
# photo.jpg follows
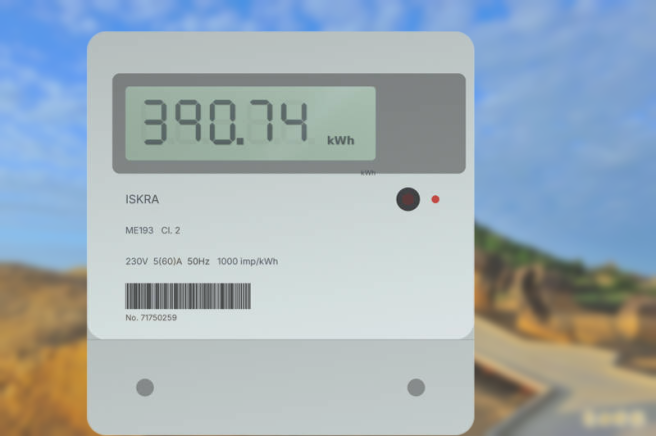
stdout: 390.74
